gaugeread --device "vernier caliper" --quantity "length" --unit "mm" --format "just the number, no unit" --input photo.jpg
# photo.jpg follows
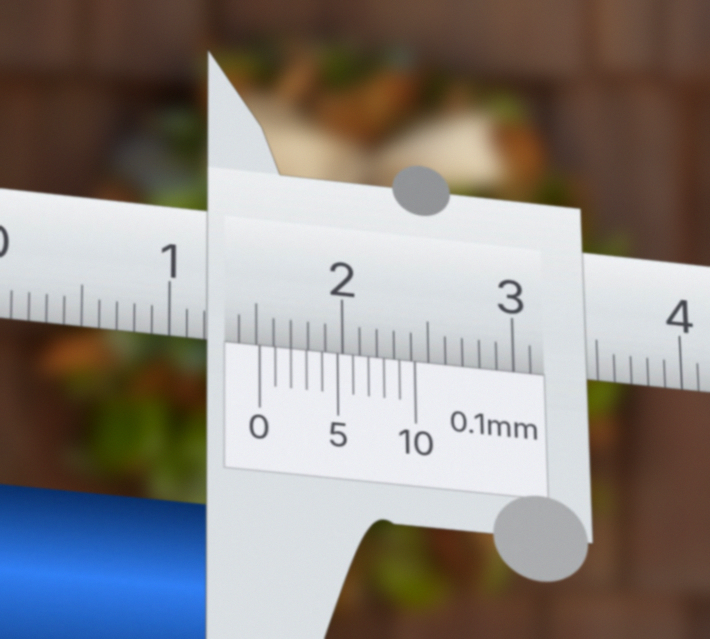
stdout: 15.2
